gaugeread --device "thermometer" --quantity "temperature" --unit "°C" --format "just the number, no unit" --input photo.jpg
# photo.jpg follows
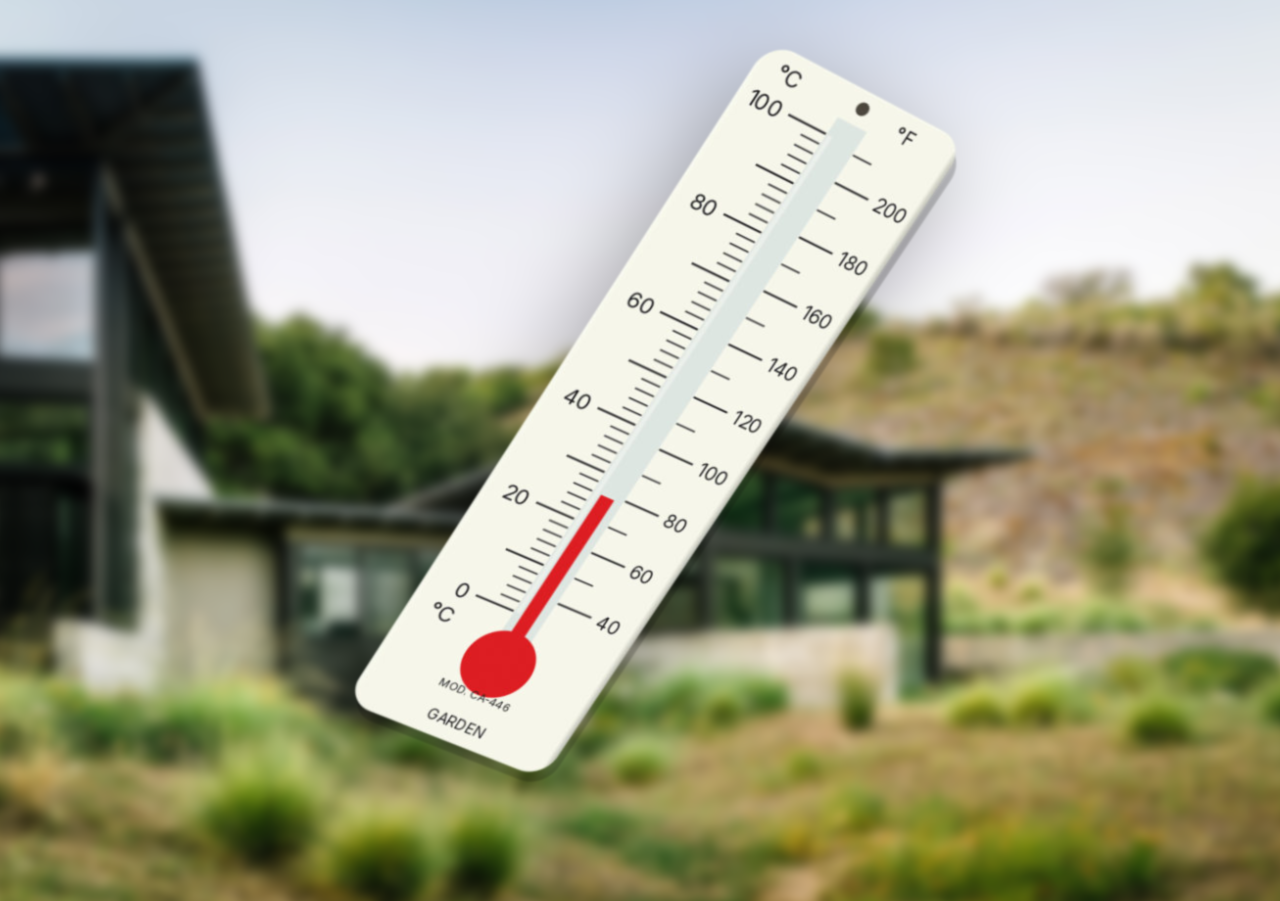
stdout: 26
